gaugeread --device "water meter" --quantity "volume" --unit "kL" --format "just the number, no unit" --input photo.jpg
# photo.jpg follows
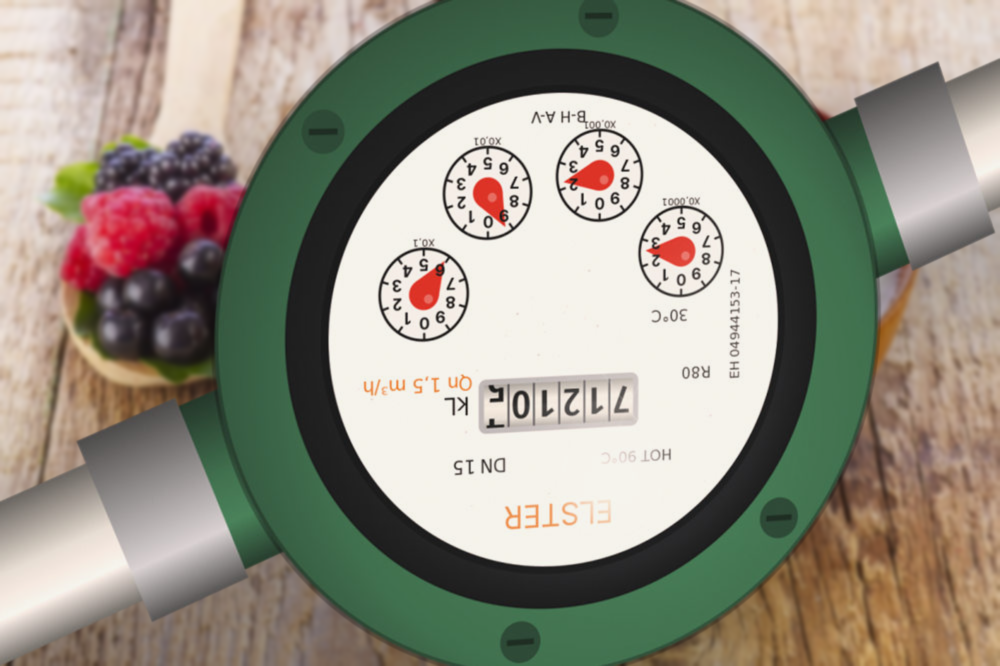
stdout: 712104.5922
